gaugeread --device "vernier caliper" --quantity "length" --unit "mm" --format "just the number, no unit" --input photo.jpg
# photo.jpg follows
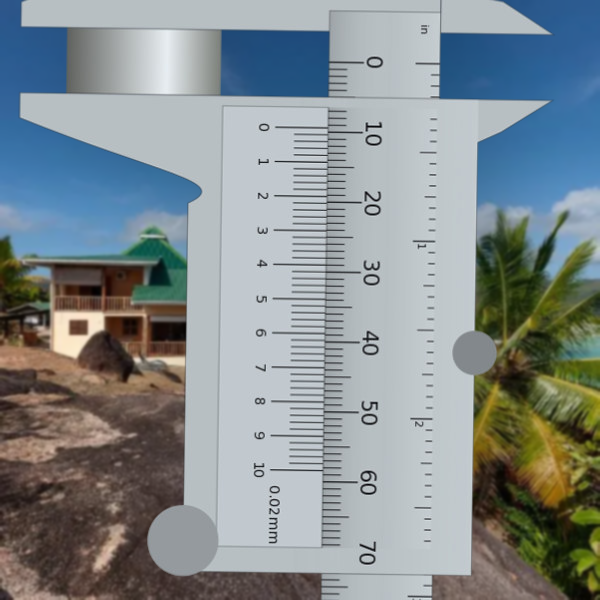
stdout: 9.4
